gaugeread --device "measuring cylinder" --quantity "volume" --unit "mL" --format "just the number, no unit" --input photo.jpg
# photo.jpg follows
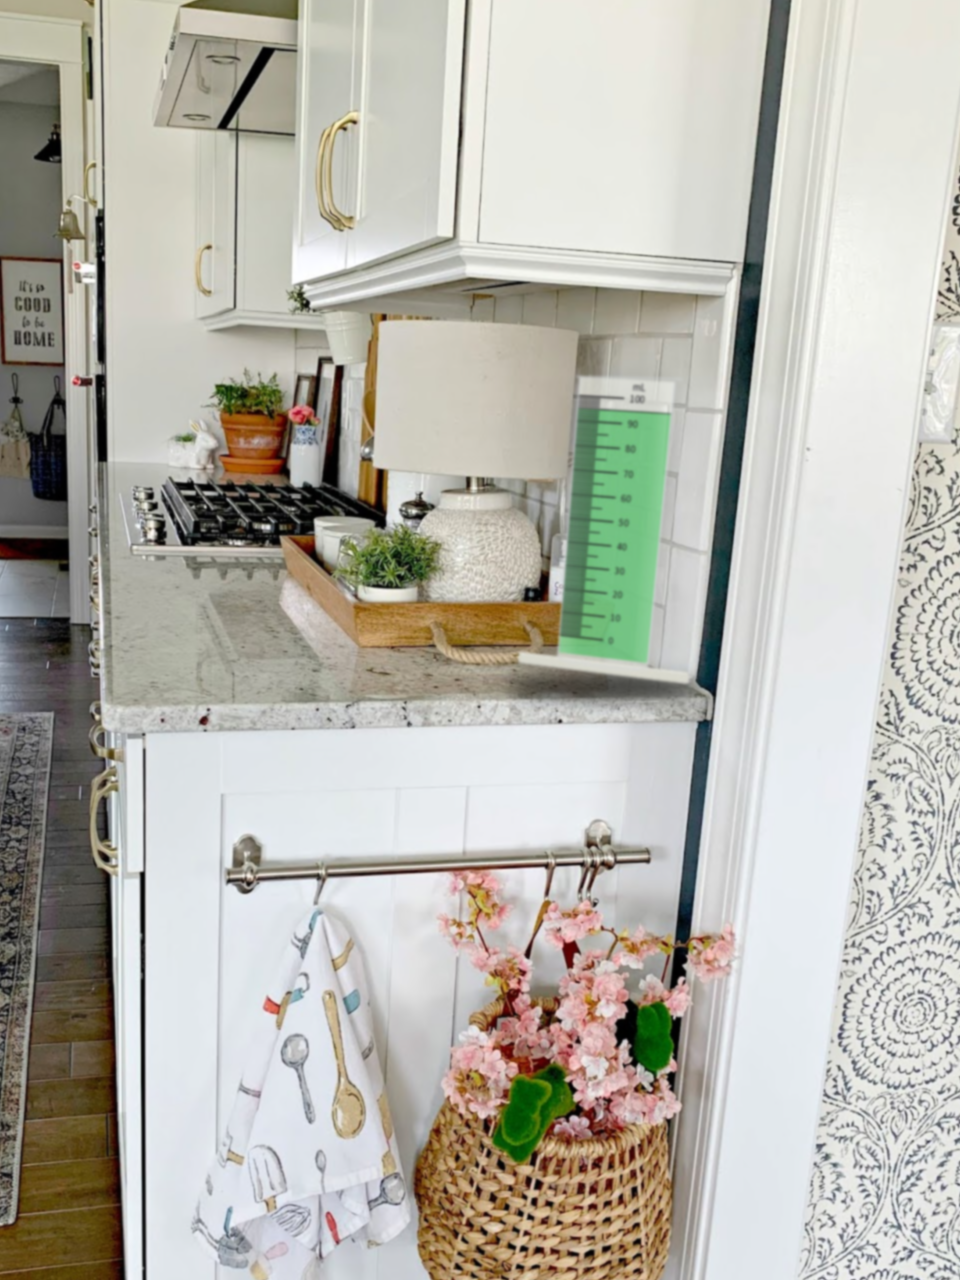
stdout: 95
